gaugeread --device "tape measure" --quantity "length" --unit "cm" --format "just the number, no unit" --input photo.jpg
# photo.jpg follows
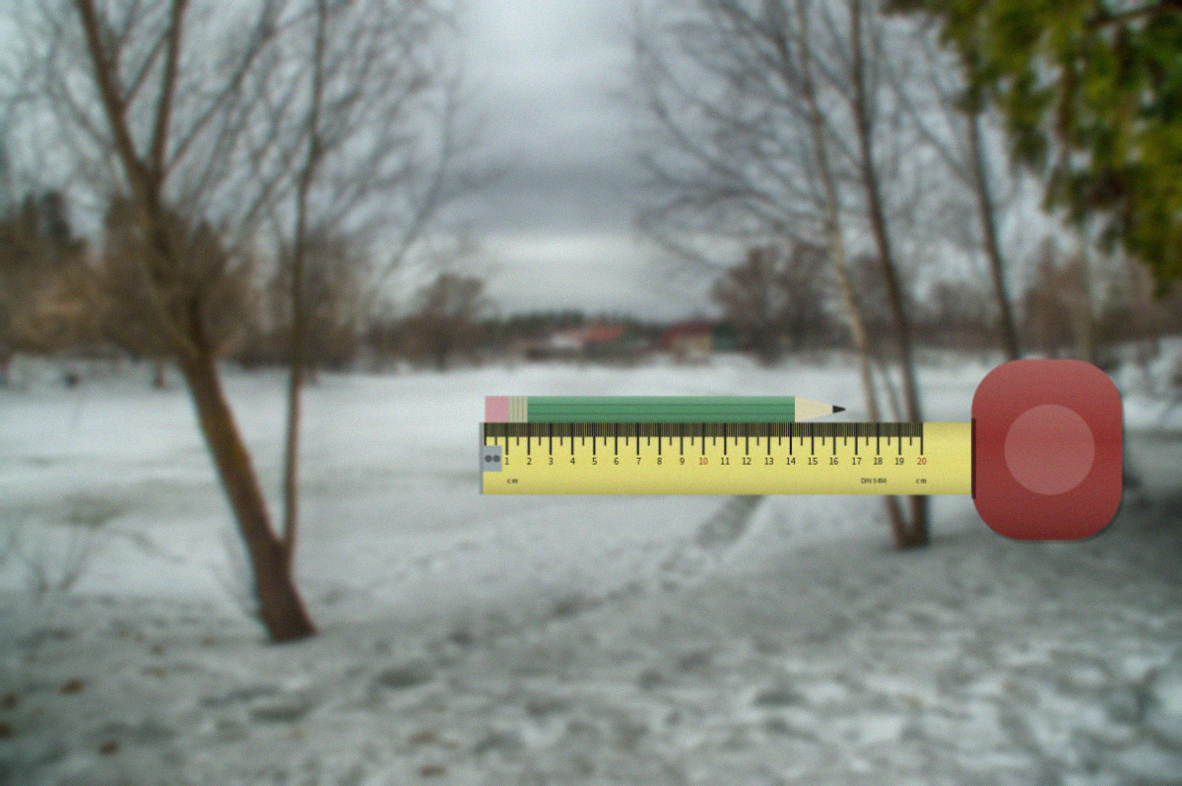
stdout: 16.5
